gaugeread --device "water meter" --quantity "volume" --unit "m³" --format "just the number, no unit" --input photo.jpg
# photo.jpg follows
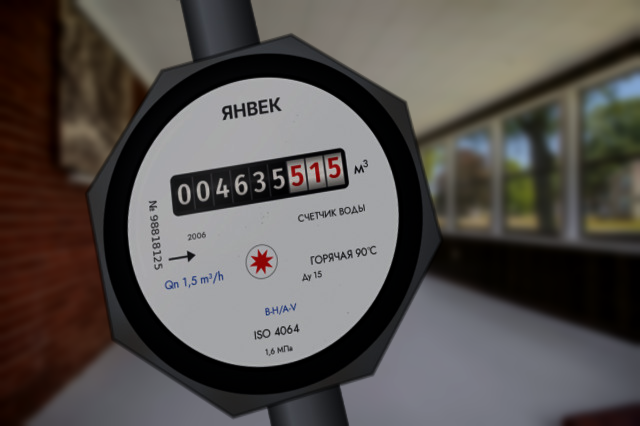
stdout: 4635.515
